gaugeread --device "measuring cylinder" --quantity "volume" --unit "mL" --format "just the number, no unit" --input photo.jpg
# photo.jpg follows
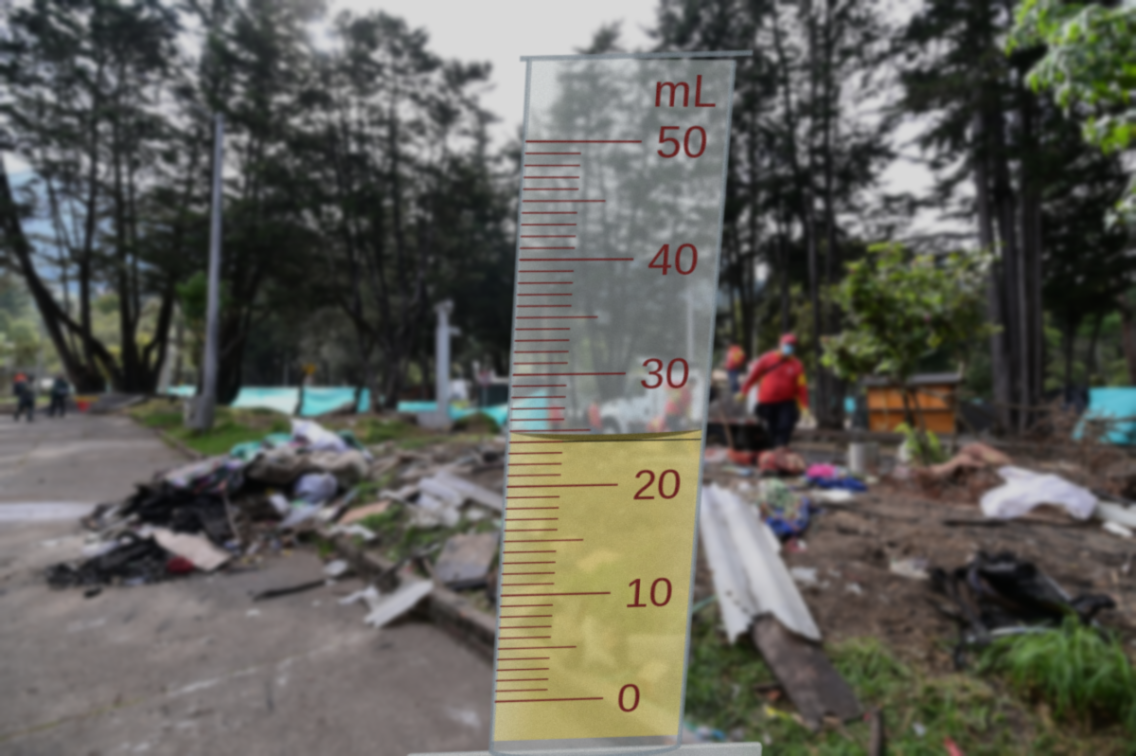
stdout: 24
